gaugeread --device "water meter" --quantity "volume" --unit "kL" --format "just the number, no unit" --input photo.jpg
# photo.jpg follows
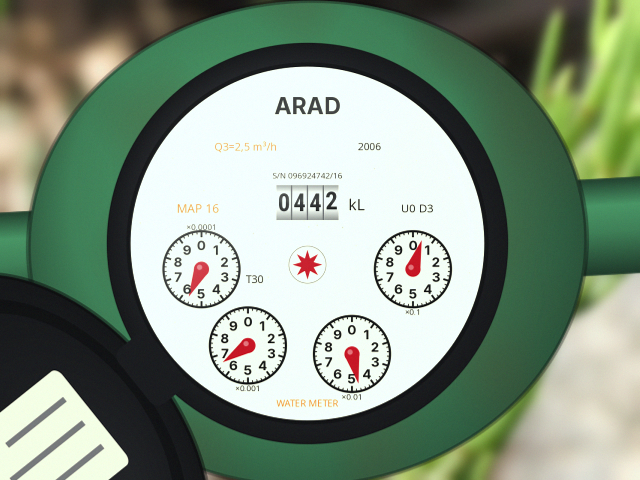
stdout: 442.0465
